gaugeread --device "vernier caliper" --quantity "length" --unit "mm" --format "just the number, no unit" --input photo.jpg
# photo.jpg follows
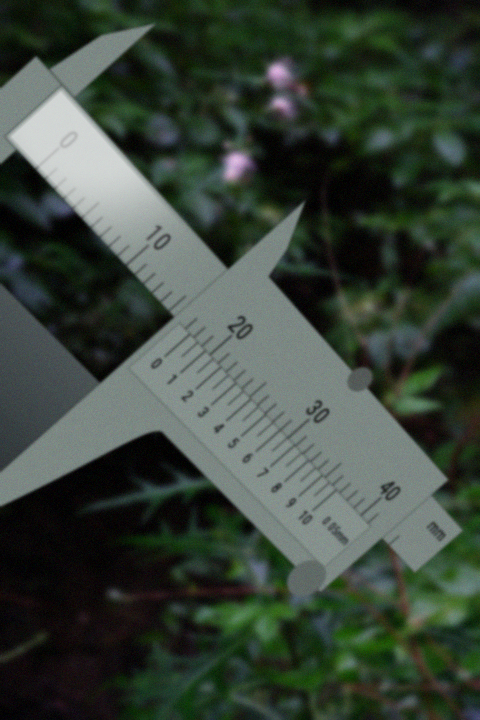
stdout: 17.6
